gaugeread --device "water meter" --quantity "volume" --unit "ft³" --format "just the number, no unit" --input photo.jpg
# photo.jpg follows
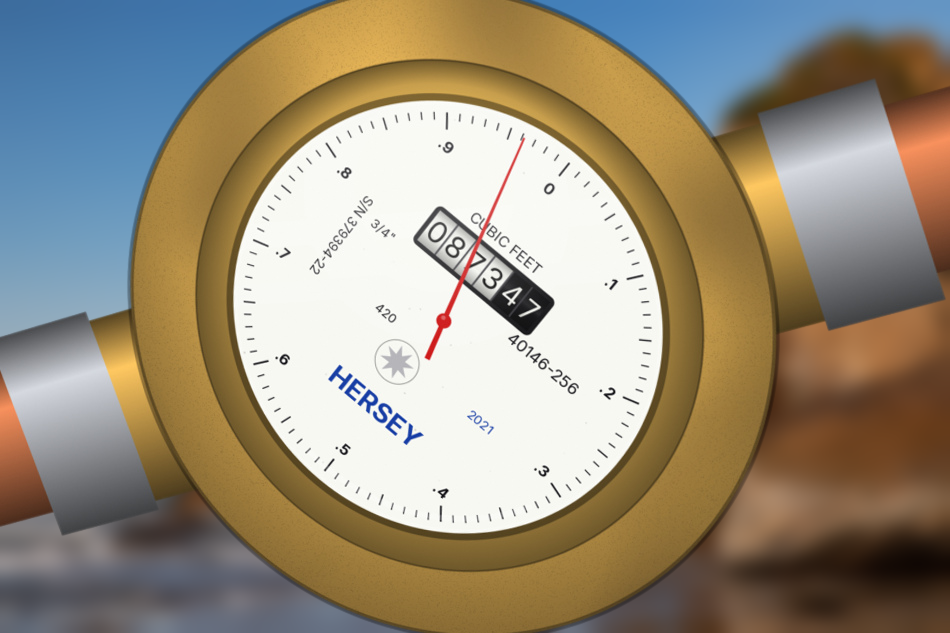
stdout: 87346.96
